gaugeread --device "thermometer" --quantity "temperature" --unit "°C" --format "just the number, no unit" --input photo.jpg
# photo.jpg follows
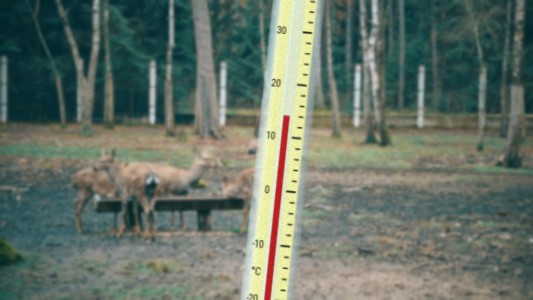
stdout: 14
